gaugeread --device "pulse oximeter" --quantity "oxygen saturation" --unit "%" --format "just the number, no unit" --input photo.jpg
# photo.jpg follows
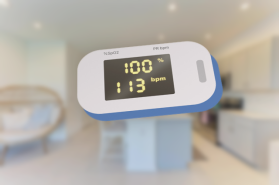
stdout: 100
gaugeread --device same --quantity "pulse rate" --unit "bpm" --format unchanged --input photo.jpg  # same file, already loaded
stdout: 113
